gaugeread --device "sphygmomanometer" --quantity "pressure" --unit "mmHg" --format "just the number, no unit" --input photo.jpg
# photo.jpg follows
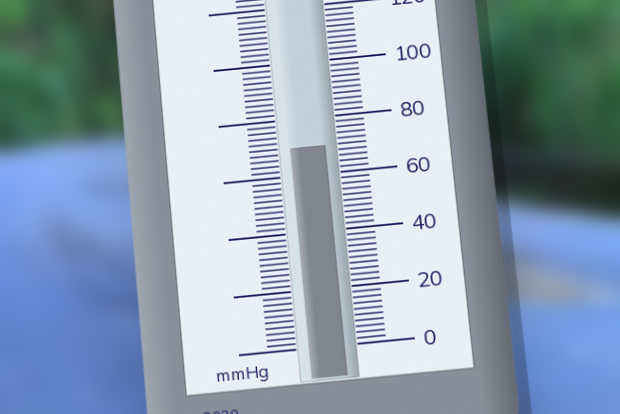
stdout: 70
